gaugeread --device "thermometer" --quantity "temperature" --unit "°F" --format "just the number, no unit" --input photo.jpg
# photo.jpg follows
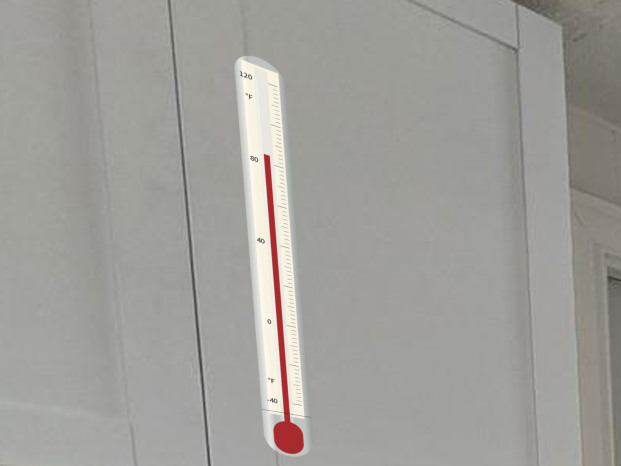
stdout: 84
